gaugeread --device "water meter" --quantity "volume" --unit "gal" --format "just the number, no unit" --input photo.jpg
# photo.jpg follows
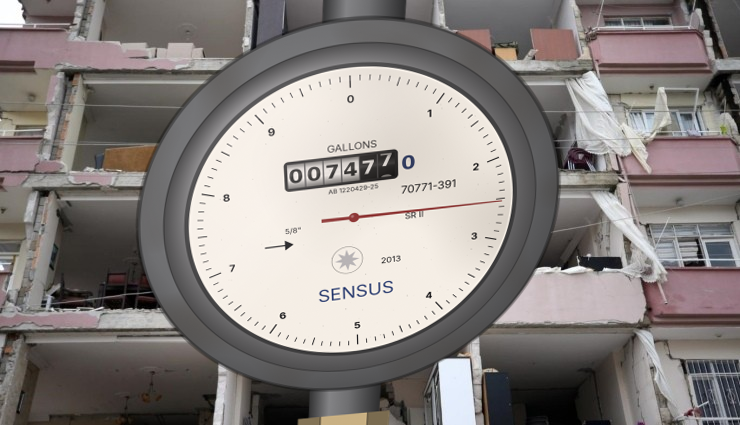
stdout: 74772.5
